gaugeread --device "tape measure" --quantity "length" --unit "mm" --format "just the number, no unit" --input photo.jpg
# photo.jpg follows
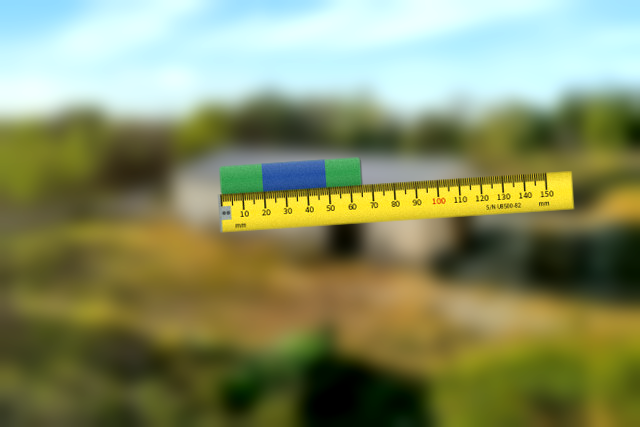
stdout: 65
